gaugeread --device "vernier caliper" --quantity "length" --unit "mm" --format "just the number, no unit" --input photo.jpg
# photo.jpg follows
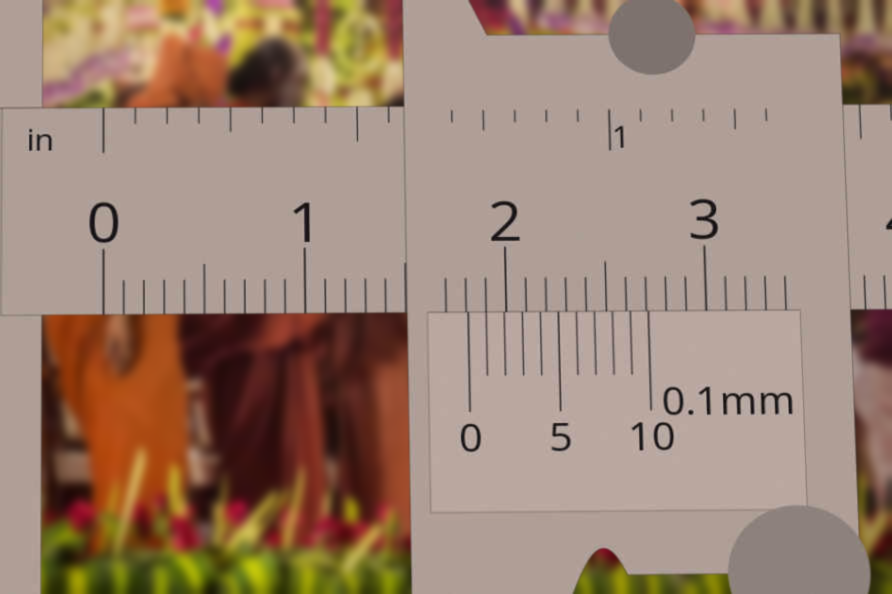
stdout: 18.1
